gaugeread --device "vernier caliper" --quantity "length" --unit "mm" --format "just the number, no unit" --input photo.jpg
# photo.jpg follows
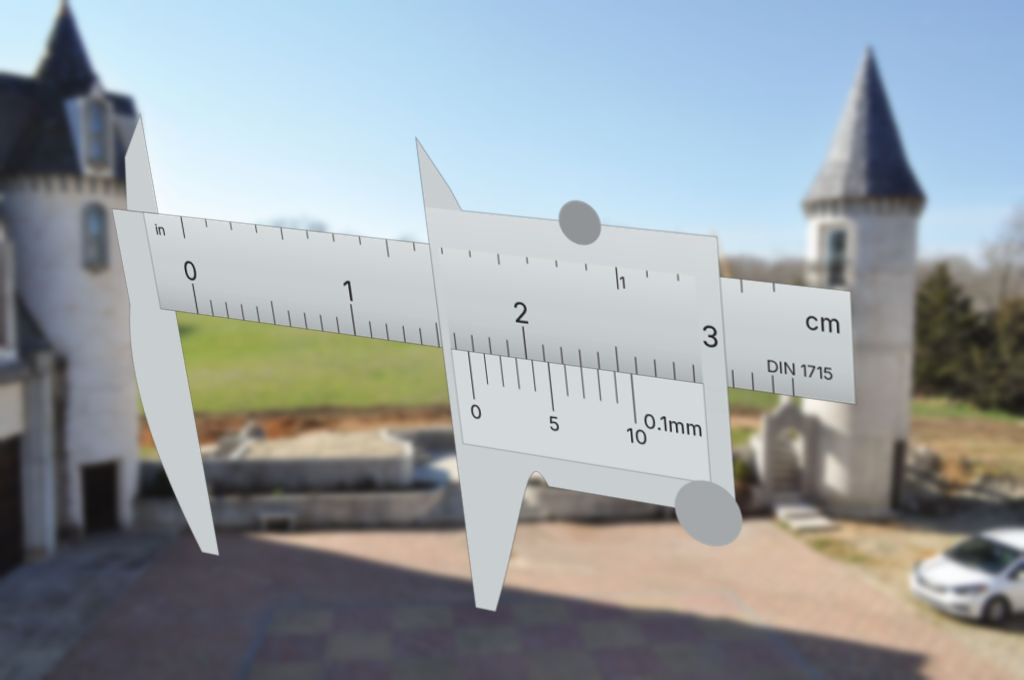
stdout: 16.7
